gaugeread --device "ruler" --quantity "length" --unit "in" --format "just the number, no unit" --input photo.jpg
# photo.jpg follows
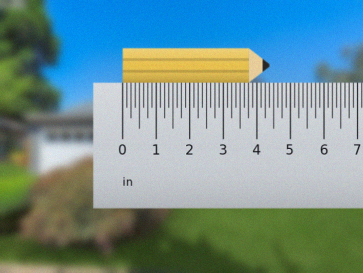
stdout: 4.375
